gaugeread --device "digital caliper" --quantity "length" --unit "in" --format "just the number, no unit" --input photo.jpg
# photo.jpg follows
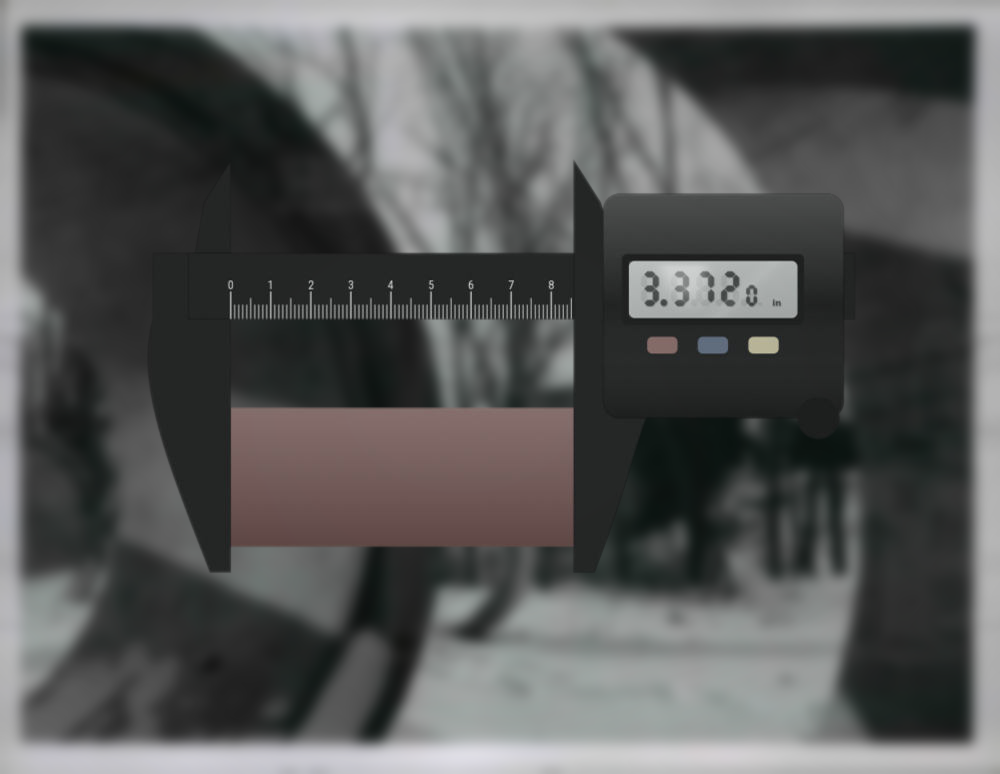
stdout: 3.3720
